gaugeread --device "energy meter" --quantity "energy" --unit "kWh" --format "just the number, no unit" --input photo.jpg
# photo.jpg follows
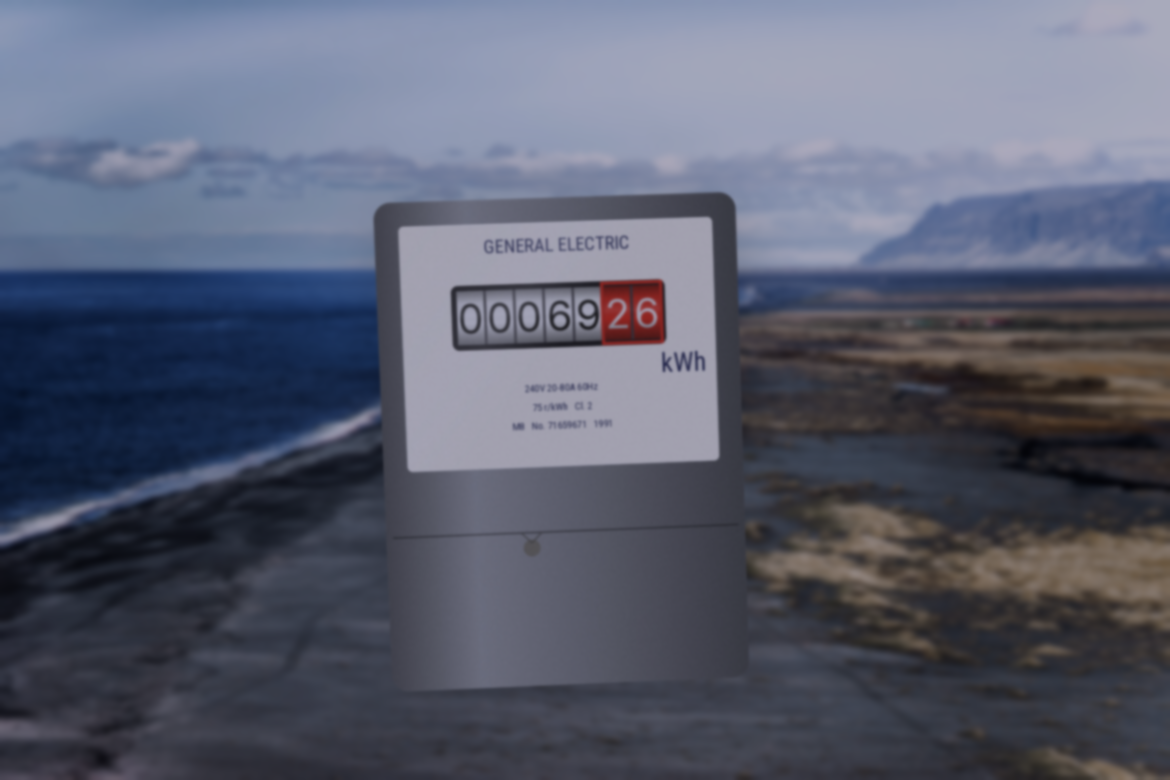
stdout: 69.26
